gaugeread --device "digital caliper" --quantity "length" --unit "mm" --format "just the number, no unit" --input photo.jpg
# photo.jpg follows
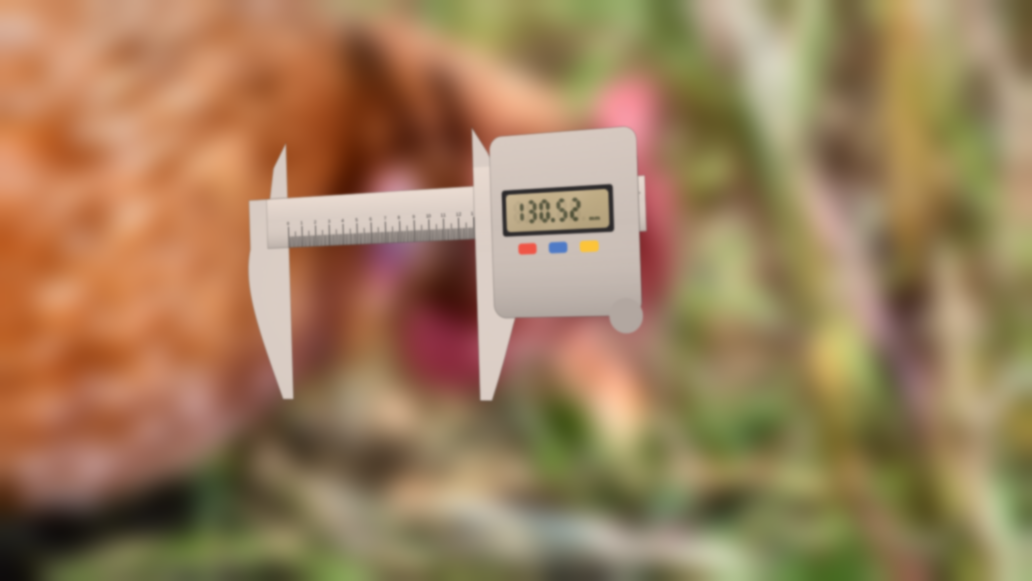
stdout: 130.52
